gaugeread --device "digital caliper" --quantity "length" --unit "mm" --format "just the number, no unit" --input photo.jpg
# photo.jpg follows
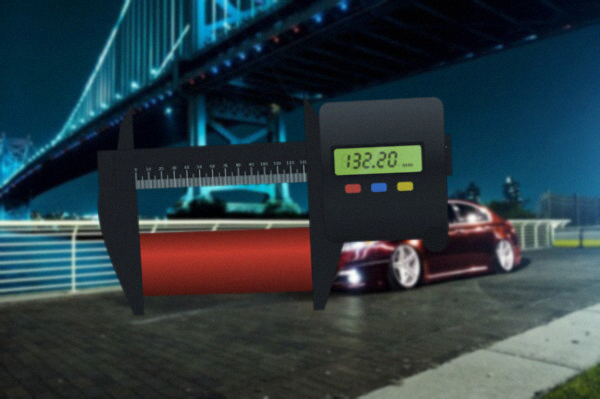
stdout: 132.20
